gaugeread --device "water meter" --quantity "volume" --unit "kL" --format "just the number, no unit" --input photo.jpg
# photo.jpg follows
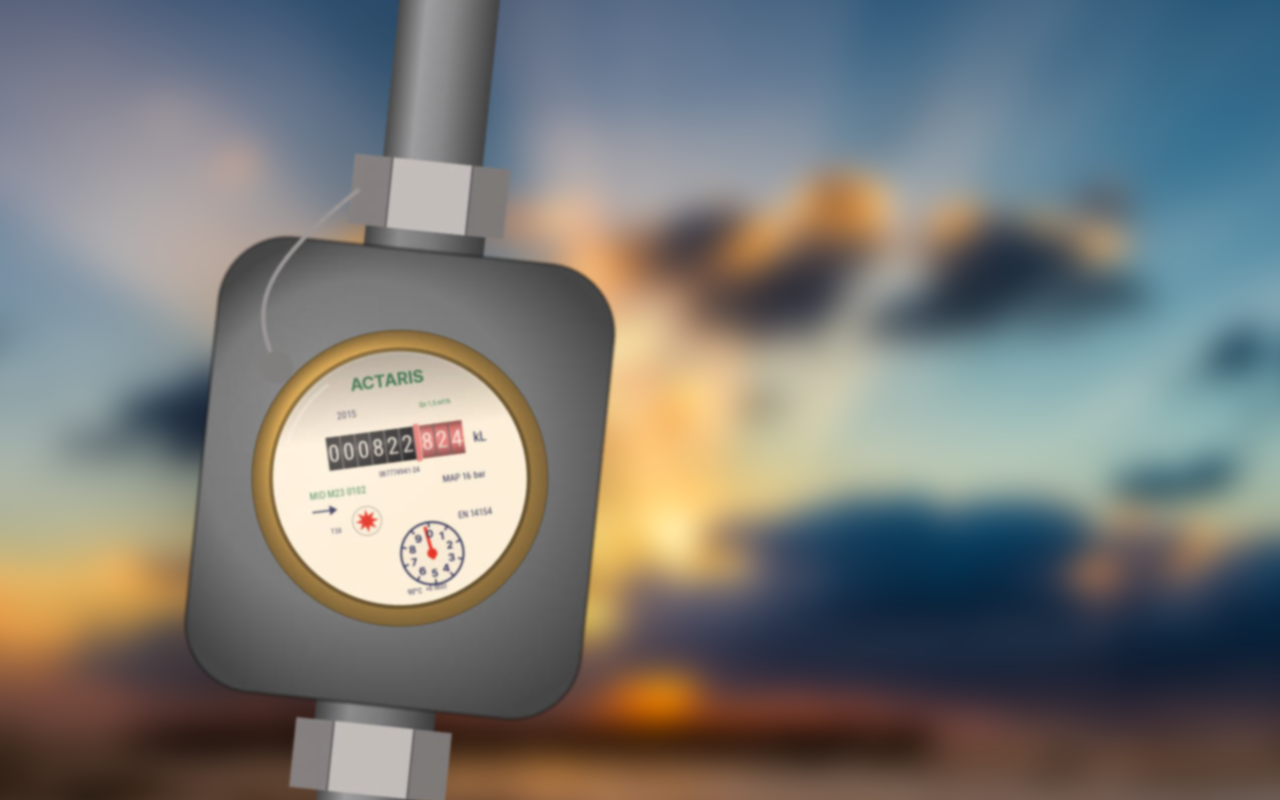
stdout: 822.8239
